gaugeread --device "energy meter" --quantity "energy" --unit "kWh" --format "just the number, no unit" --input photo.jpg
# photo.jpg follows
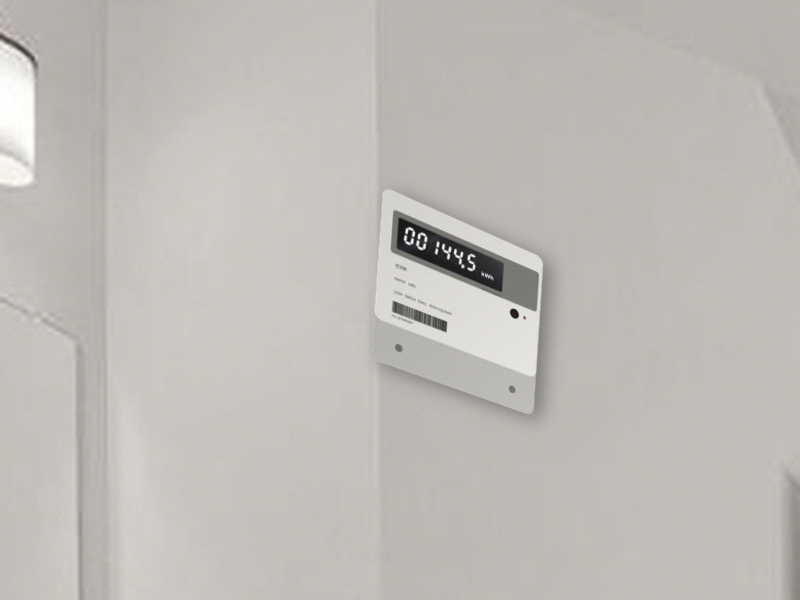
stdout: 144.5
